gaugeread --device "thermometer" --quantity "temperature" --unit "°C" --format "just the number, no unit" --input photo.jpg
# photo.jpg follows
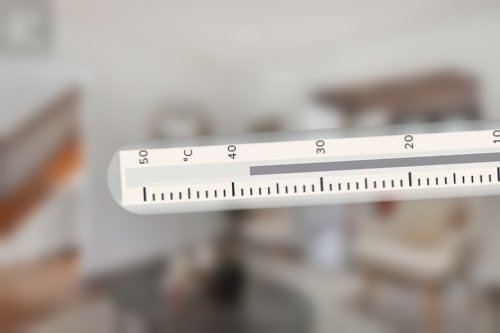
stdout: 38
